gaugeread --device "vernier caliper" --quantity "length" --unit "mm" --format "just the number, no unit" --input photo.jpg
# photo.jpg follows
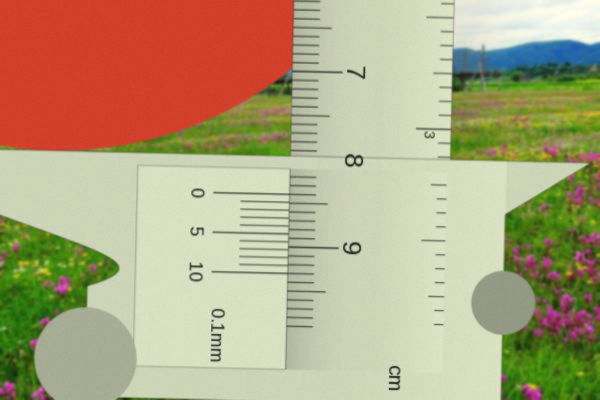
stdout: 84.0
